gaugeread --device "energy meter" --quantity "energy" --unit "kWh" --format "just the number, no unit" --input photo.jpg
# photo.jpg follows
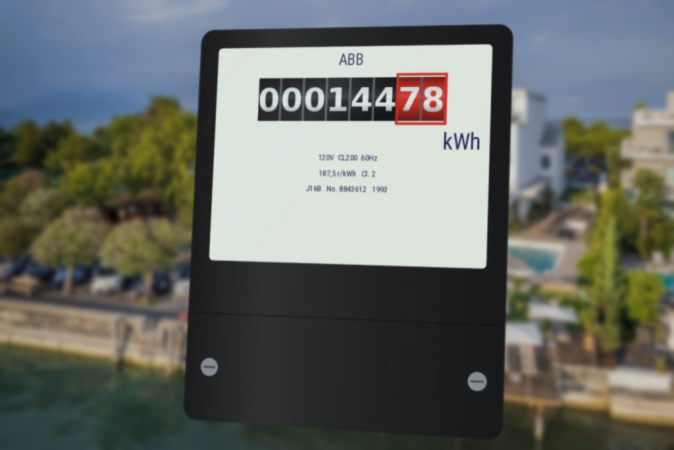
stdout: 144.78
